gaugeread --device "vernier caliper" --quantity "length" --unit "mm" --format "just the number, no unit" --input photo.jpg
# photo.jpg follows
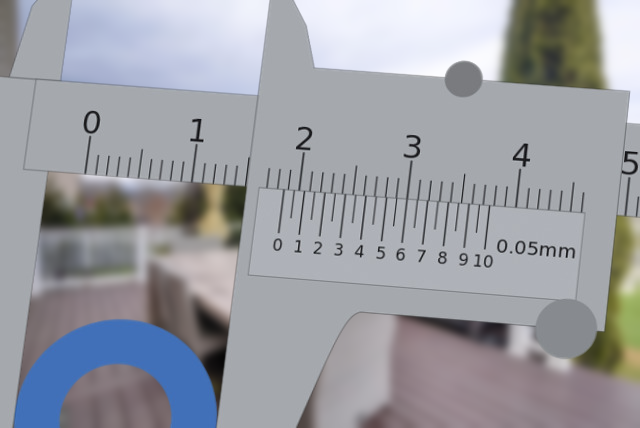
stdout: 18.6
